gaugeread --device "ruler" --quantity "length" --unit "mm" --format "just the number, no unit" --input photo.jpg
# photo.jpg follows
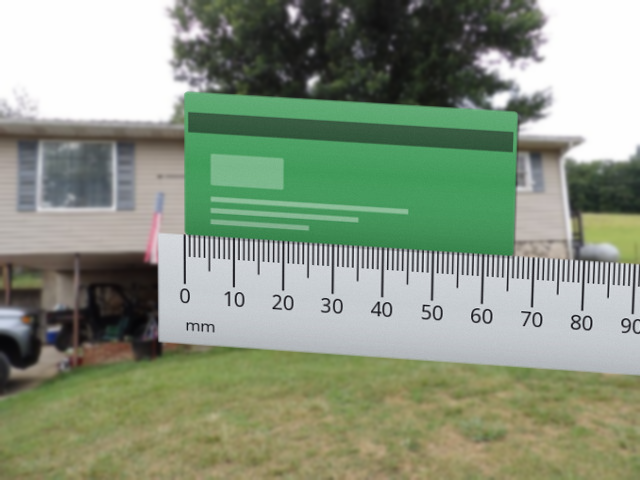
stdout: 66
